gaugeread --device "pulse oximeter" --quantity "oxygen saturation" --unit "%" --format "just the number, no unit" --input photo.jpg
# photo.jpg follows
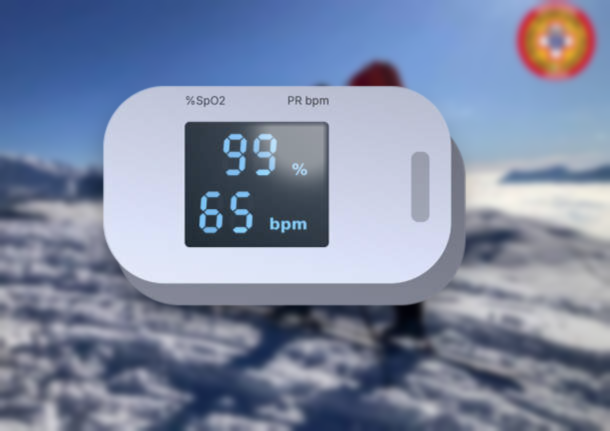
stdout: 99
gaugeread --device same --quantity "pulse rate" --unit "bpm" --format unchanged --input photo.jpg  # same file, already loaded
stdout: 65
